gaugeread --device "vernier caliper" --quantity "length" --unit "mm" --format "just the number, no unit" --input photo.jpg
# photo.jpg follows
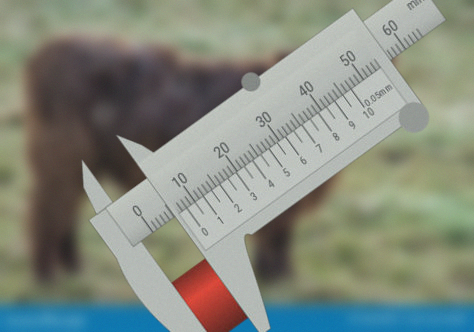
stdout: 8.0
